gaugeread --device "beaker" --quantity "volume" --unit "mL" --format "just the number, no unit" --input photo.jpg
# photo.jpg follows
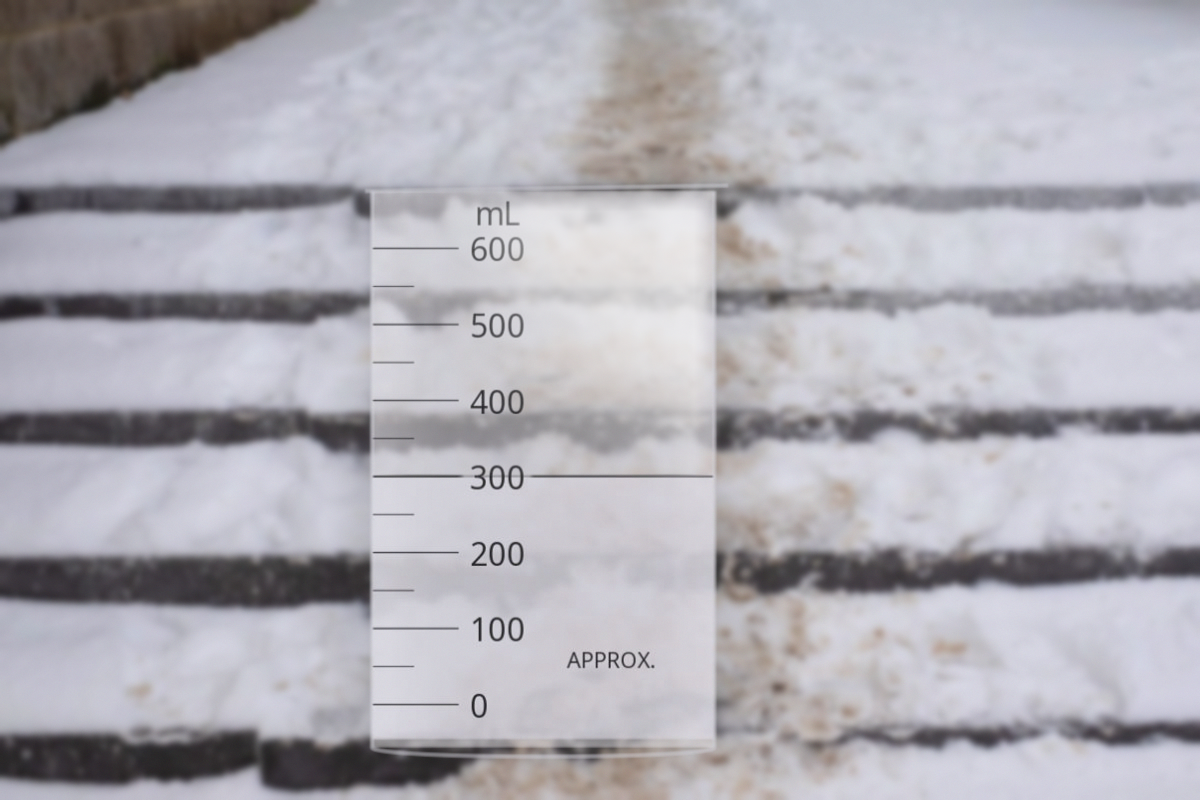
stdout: 300
